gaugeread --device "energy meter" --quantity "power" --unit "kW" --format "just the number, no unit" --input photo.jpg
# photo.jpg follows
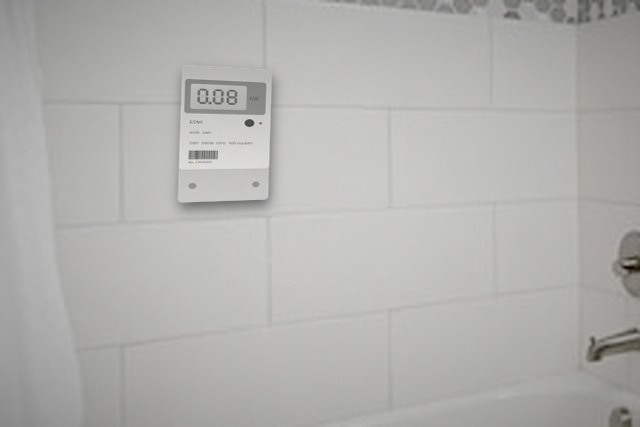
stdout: 0.08
